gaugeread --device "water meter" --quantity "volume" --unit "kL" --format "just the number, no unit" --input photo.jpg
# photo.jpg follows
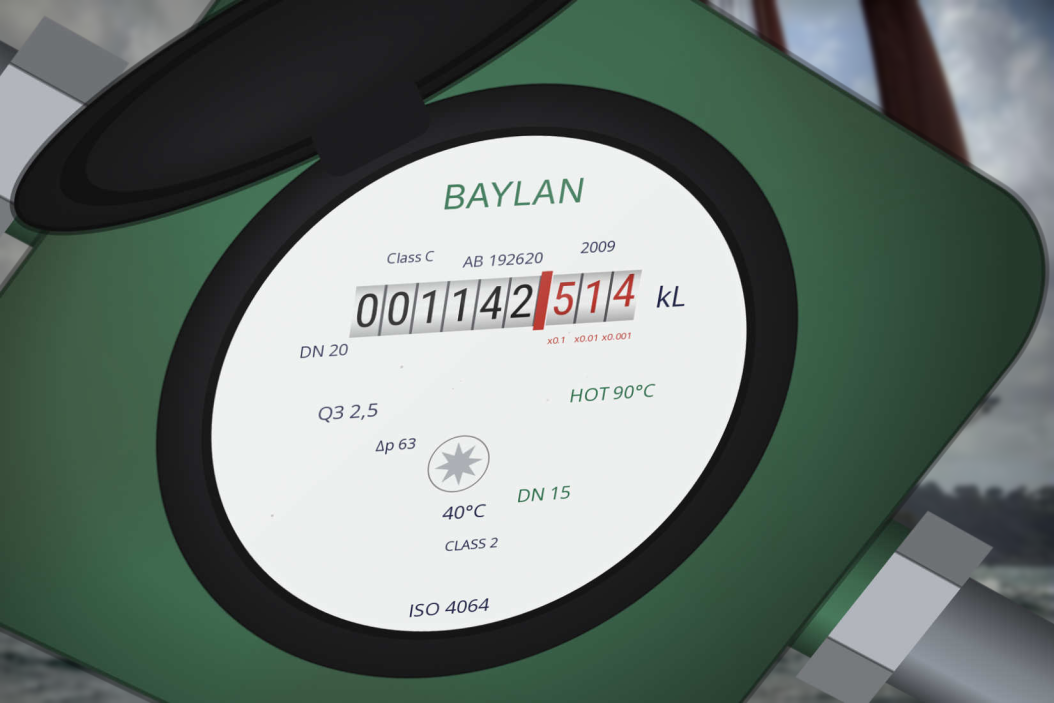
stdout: 1142.514
